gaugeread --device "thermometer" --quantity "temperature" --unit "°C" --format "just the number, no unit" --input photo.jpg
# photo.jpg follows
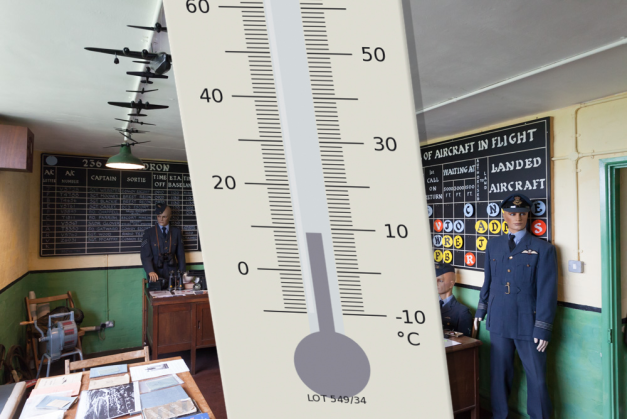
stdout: 9
